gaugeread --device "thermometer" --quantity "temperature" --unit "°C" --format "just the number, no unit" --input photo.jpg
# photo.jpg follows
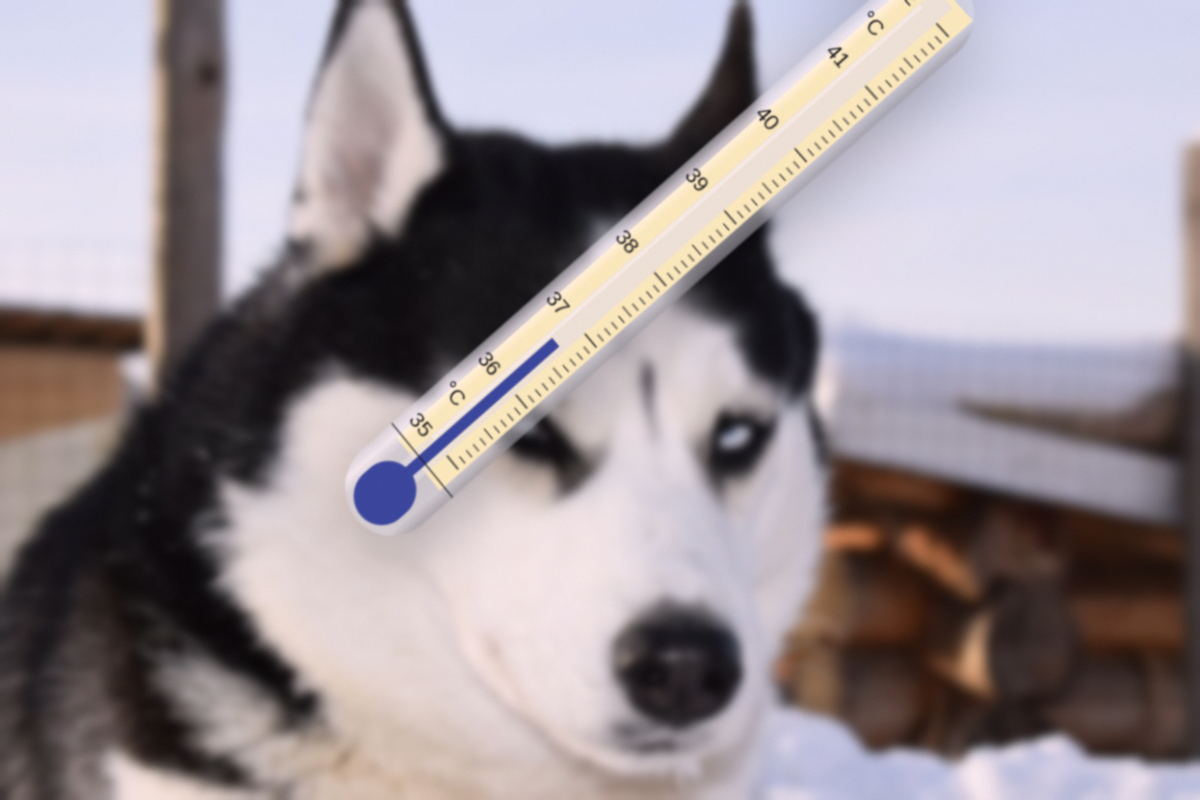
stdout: 36.7
